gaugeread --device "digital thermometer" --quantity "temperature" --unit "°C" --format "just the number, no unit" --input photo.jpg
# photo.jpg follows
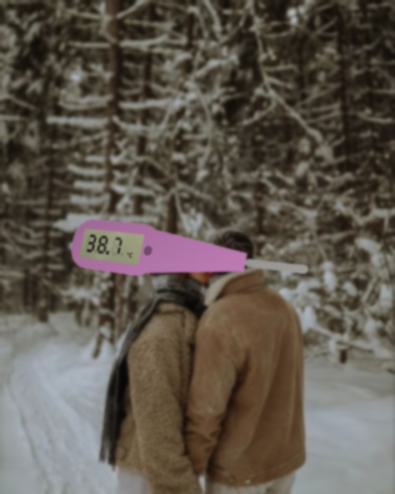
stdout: 38.7
